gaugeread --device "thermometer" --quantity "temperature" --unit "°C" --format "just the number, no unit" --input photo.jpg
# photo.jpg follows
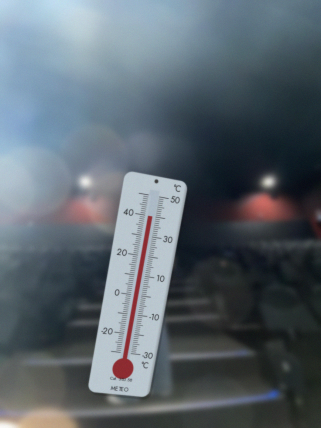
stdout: 40
